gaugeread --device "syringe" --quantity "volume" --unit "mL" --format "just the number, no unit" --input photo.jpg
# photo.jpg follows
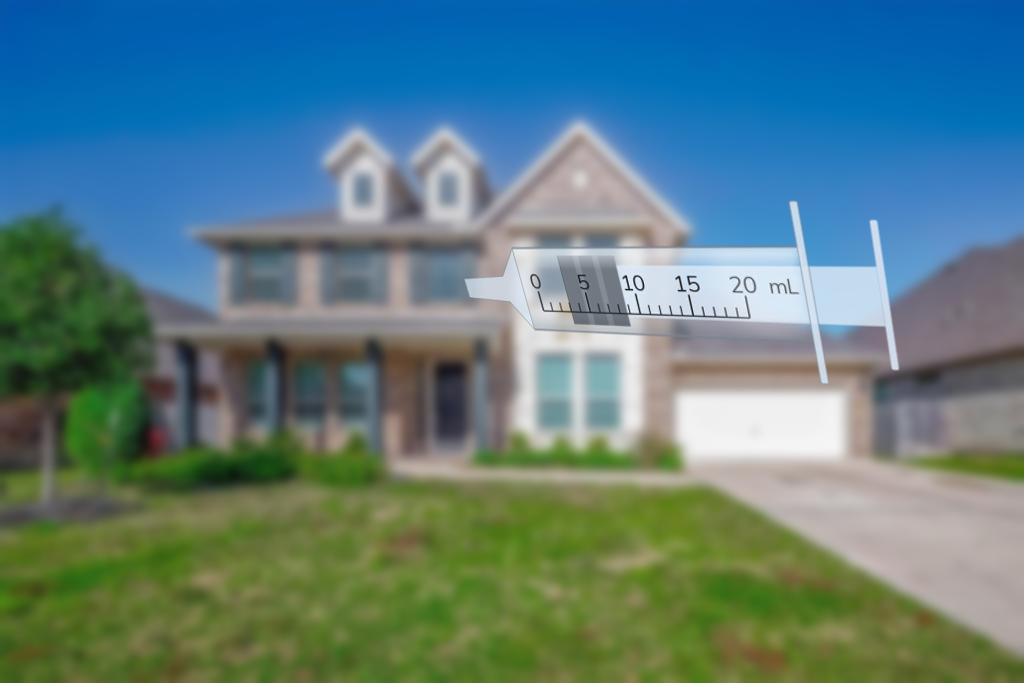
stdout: 3
